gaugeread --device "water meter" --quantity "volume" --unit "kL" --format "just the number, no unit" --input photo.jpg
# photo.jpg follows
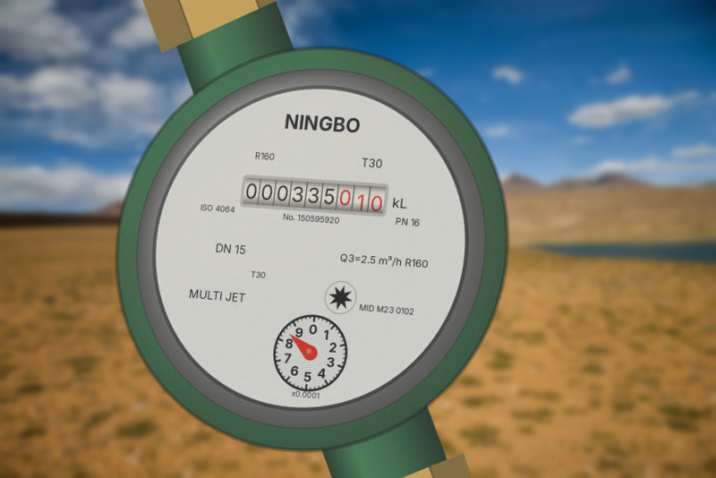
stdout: 335.0098
